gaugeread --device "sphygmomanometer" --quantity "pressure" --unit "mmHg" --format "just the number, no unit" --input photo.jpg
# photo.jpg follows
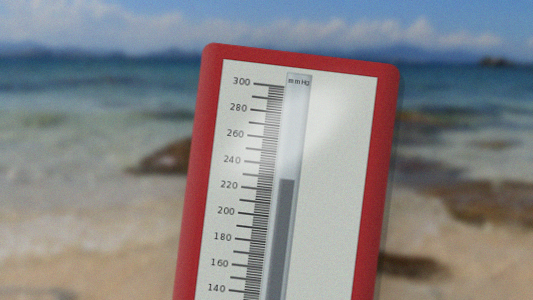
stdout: 230
